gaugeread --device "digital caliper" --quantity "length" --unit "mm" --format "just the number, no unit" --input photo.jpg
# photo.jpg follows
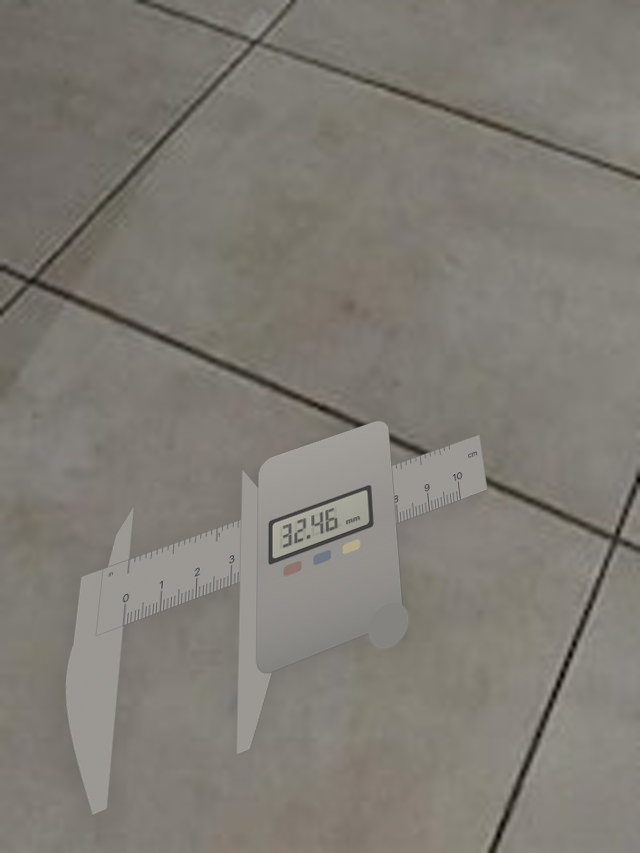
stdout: 32.46
